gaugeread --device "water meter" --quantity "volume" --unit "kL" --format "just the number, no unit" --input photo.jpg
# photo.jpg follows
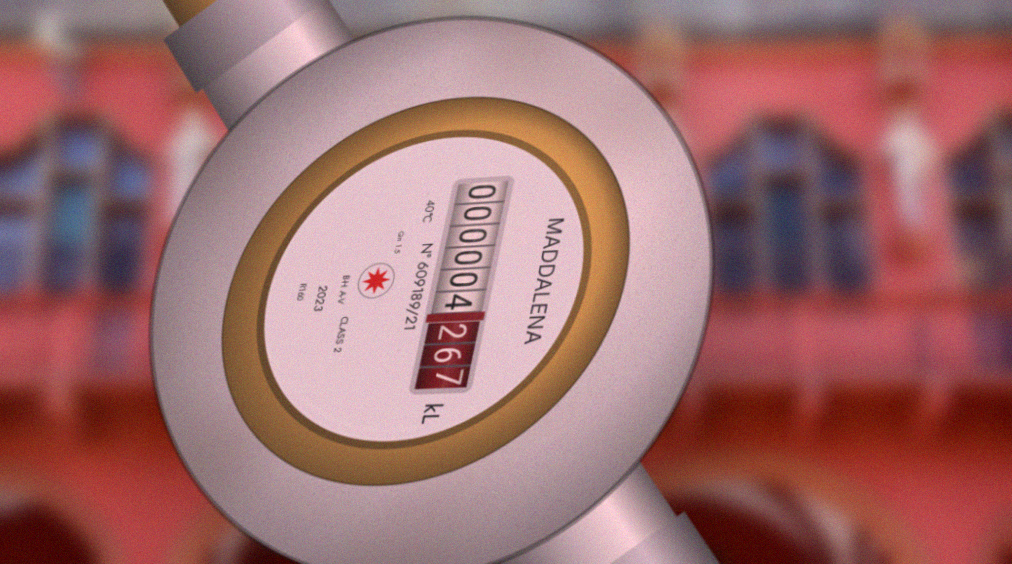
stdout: 4.267
